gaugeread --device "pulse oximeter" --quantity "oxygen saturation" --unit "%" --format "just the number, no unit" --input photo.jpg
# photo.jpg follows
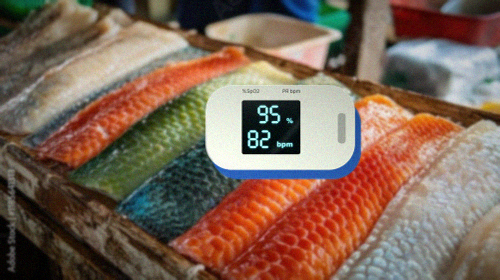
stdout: 95
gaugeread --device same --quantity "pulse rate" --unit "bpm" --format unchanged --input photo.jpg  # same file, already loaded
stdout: 82
